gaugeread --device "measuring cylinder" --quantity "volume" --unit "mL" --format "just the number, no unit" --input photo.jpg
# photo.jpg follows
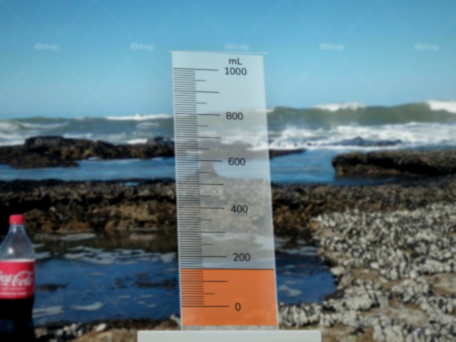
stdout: 150
